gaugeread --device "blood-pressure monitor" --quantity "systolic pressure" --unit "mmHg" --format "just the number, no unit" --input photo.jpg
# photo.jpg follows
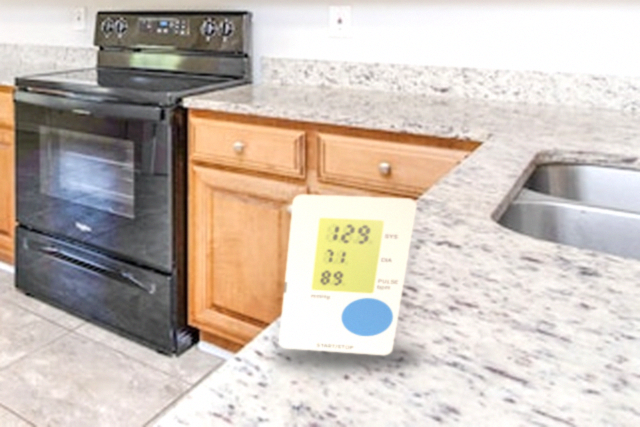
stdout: 129
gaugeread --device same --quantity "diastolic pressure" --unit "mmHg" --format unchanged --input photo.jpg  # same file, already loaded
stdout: 71
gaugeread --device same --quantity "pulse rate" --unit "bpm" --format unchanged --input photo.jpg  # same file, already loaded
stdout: 89
